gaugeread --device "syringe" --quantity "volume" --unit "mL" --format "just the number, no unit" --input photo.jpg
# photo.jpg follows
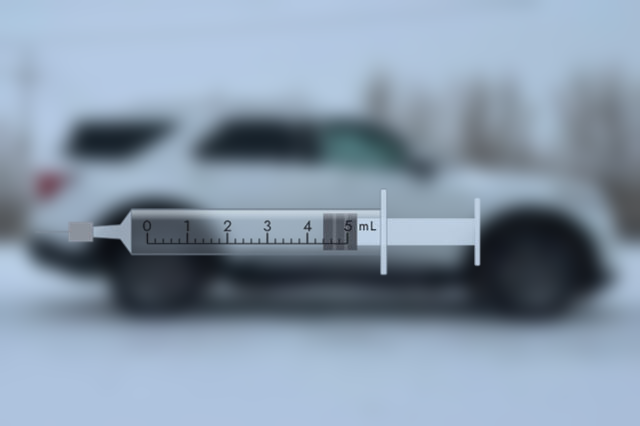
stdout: 4.4
